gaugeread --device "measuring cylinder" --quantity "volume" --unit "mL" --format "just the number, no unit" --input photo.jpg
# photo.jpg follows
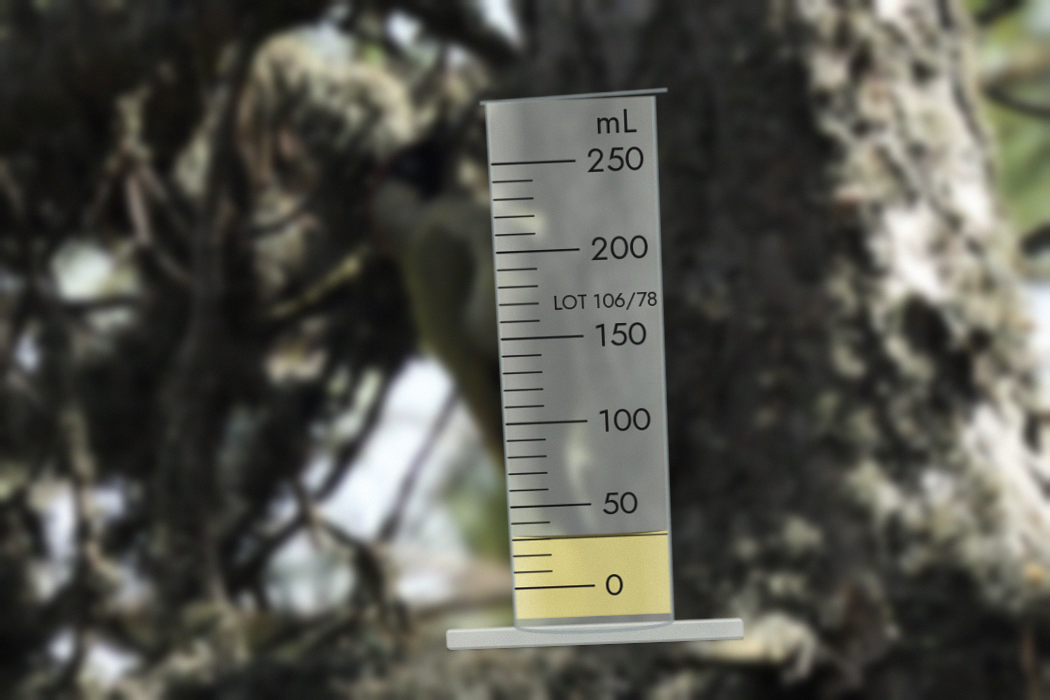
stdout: 30
